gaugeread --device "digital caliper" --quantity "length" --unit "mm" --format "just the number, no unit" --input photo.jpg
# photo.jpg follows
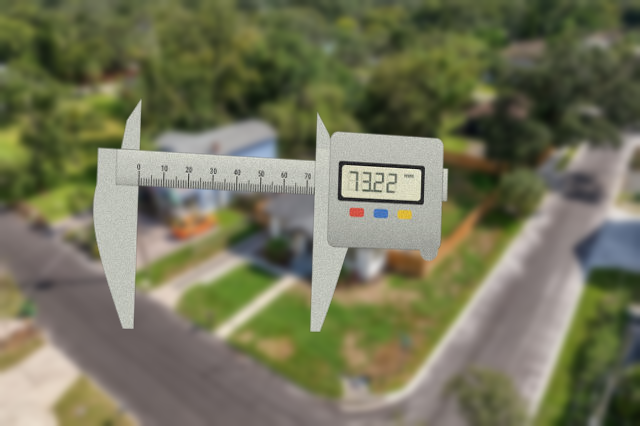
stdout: 73.22
